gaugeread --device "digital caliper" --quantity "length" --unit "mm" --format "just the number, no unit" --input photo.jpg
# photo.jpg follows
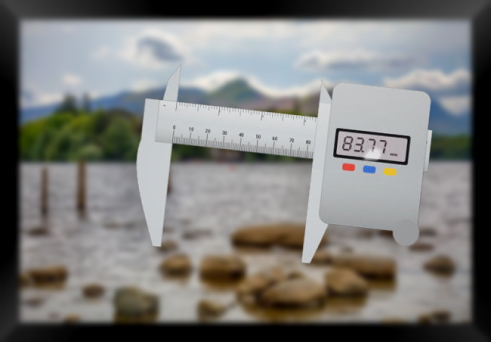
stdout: 83.77
